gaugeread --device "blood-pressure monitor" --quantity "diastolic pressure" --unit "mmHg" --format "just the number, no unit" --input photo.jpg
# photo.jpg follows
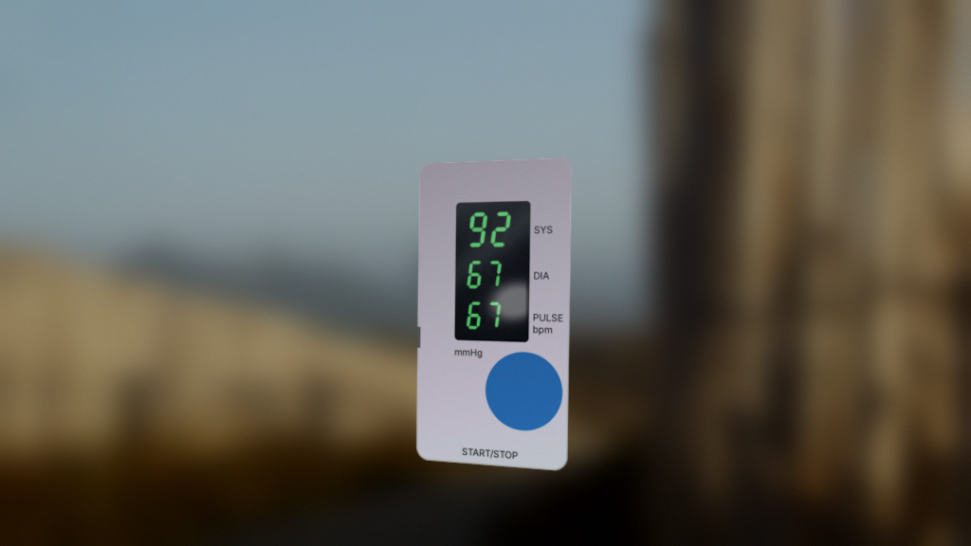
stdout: 67
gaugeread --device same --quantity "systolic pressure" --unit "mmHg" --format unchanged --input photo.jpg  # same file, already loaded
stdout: 92
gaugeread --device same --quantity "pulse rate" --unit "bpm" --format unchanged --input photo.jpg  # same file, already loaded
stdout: 67
